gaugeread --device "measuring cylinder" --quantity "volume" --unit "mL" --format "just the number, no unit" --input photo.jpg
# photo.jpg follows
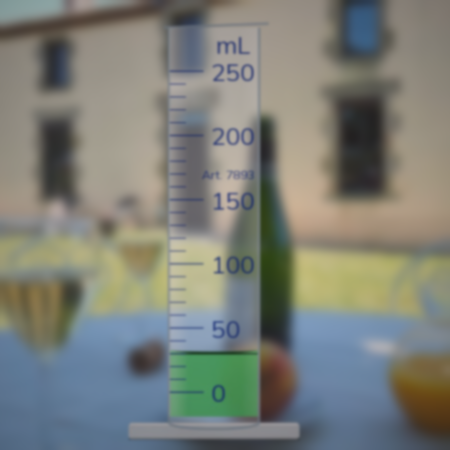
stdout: 30
